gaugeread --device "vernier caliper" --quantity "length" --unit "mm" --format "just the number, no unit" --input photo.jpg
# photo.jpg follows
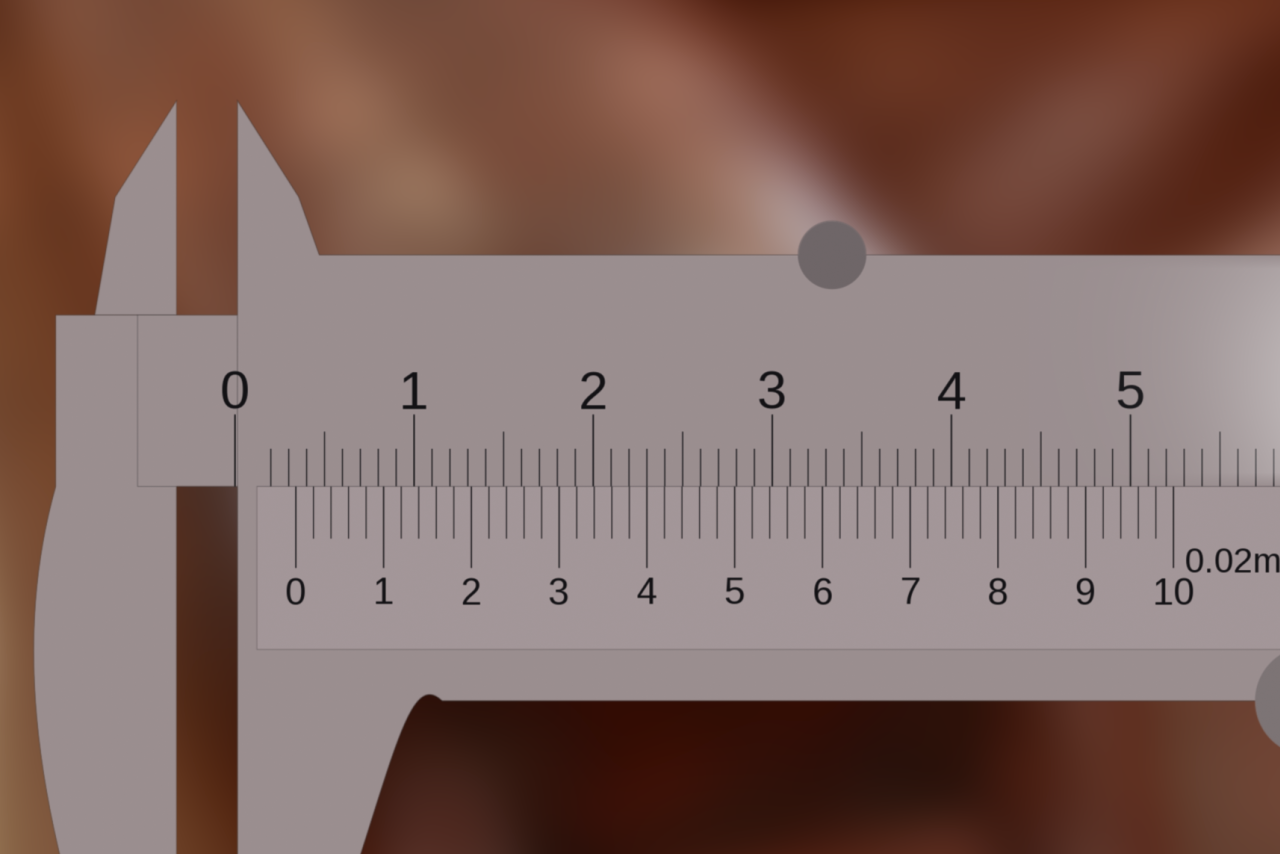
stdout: 3.4
